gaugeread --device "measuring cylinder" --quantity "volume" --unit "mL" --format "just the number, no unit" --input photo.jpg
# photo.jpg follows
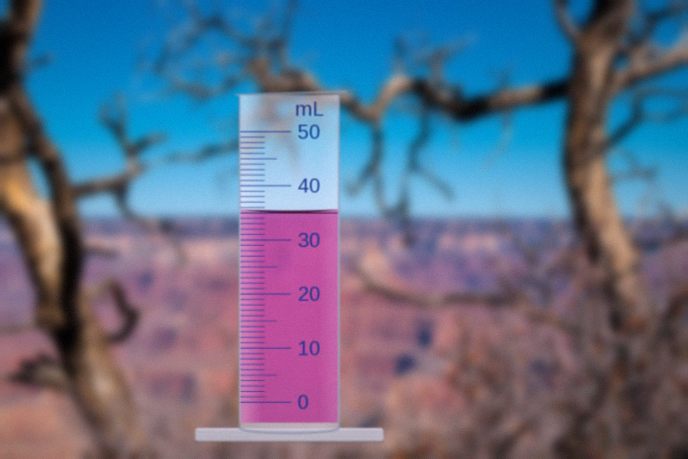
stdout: 35
